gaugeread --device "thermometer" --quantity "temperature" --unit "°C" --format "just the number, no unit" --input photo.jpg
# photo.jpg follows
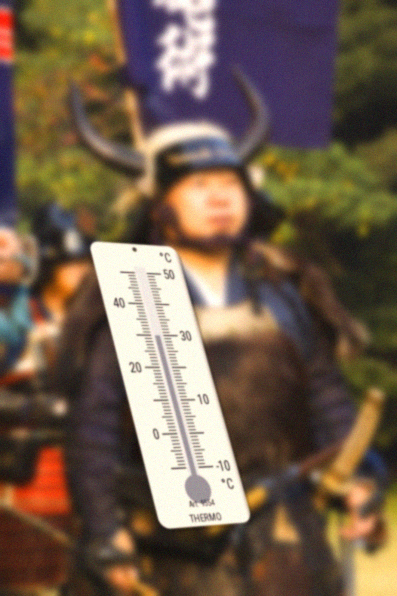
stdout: 30
